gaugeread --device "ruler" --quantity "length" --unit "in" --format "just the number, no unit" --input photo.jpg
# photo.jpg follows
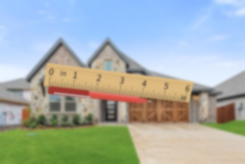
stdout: 4.5
